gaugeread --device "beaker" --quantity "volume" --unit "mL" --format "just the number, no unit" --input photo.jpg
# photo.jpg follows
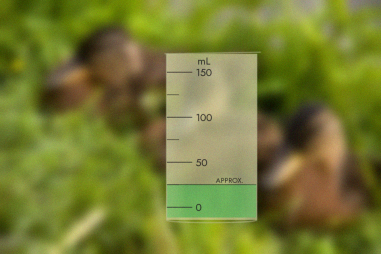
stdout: 25
